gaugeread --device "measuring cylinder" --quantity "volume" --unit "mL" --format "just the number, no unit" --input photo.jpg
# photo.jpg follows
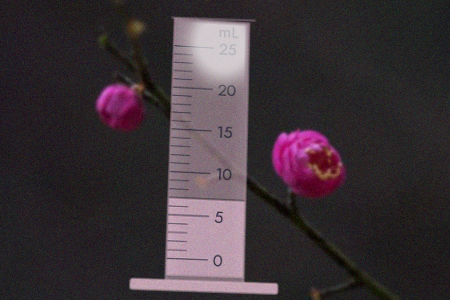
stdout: 7
